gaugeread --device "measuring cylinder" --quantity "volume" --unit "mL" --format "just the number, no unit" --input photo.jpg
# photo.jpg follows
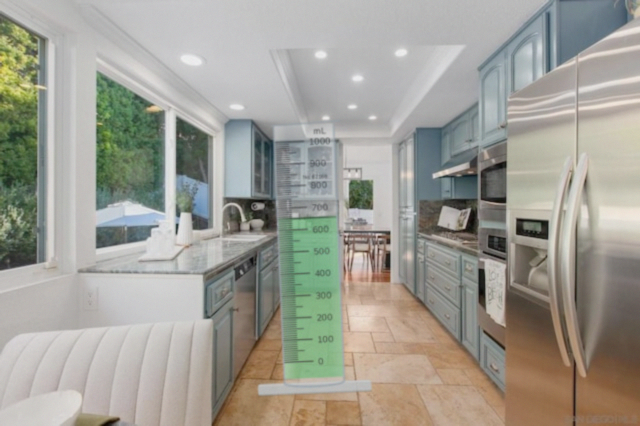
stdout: 650
